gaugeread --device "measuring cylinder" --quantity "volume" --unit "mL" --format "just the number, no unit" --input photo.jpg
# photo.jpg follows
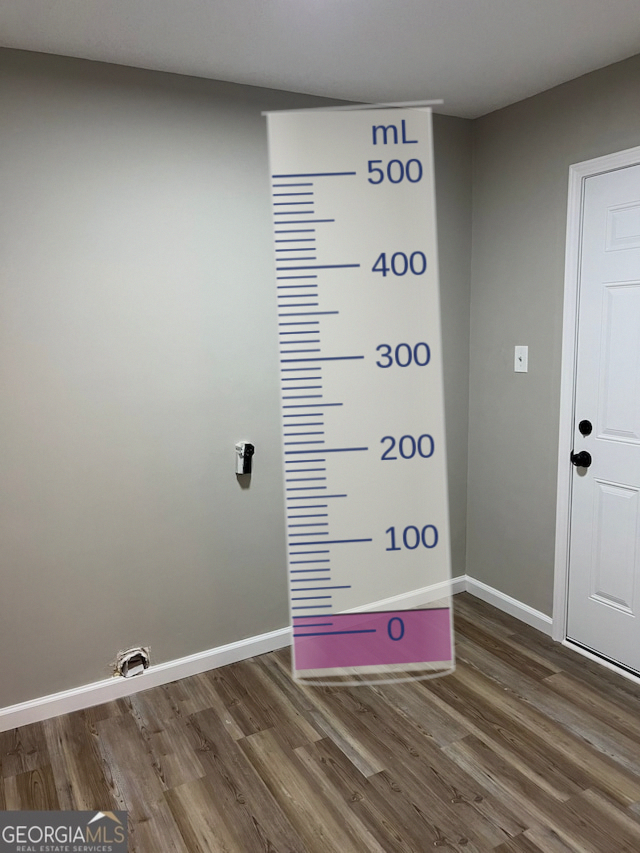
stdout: 20
